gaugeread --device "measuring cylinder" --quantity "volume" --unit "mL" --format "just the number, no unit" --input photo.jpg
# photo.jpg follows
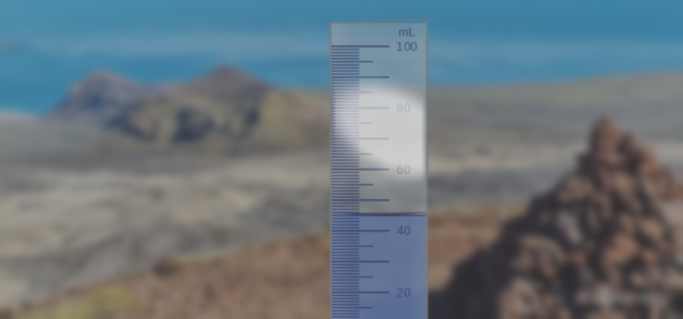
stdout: 45
